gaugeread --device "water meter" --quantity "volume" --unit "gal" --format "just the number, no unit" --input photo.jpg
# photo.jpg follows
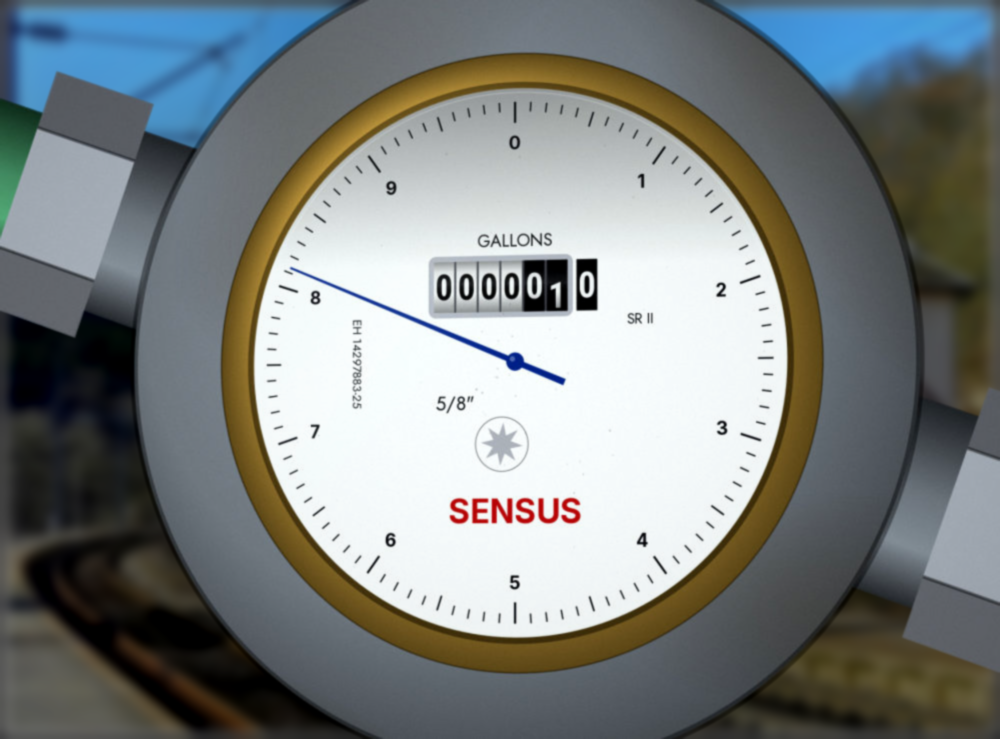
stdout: 8.1
